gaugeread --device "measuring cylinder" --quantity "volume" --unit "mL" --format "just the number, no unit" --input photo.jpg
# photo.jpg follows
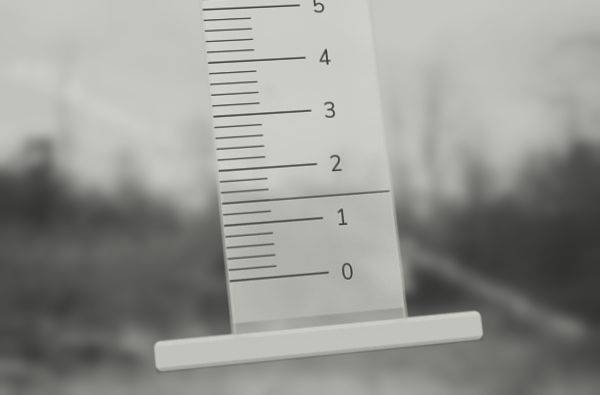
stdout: 1.4
